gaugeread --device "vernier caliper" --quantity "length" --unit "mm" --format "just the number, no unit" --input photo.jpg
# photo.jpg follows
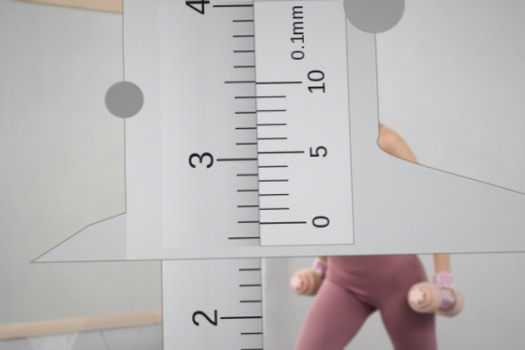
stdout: 25.9
